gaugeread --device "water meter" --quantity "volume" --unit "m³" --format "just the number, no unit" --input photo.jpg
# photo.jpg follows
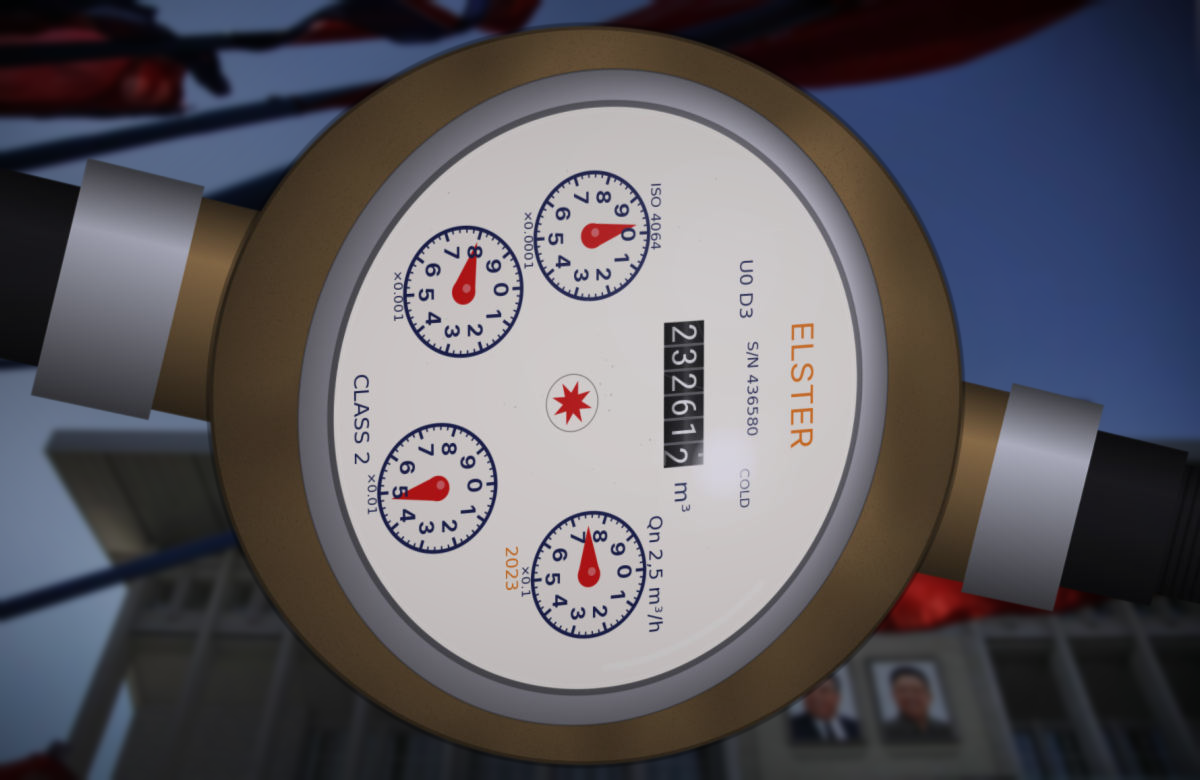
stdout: 232611.7479
